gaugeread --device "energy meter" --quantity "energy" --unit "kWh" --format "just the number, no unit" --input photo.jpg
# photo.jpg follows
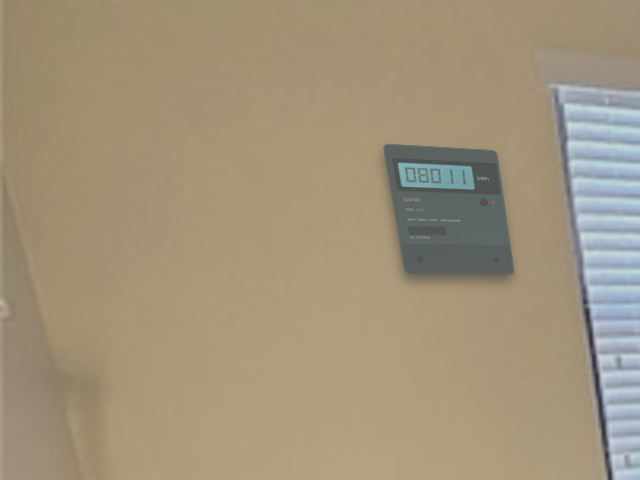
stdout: 8011
